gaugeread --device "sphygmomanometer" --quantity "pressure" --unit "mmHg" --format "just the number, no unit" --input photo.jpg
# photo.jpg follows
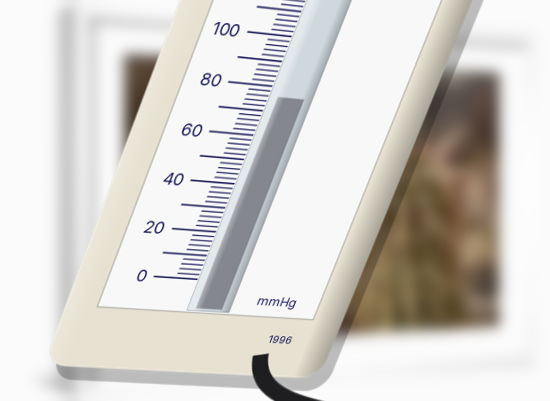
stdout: 76
